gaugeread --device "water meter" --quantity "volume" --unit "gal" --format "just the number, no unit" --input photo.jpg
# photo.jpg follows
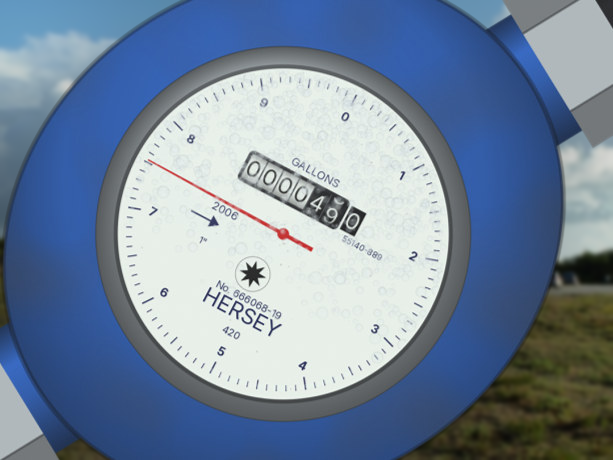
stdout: 487.5
